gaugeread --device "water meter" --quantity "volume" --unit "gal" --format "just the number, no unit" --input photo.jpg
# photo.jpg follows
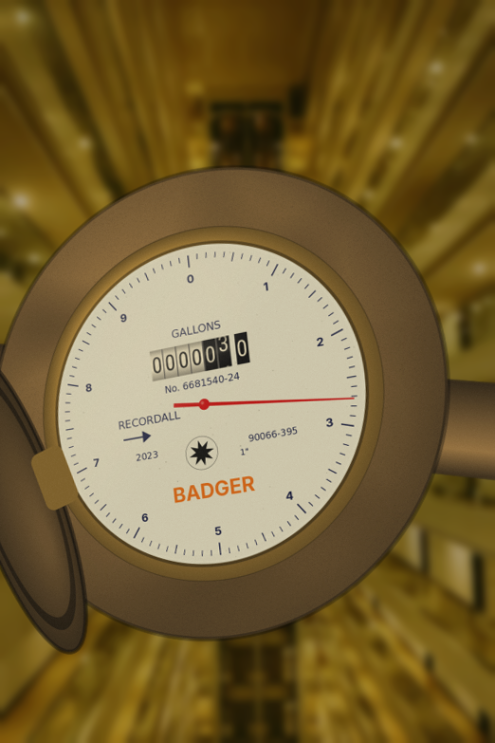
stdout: 32.7
